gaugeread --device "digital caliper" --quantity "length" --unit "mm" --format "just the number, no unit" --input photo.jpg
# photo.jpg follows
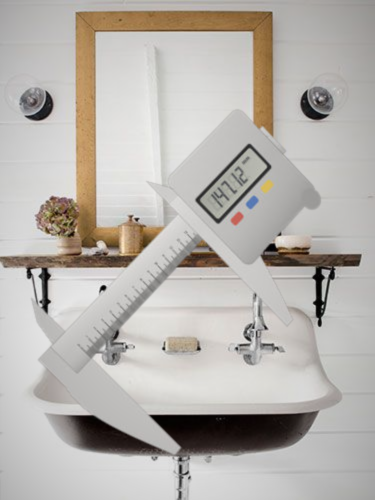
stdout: 147.12
